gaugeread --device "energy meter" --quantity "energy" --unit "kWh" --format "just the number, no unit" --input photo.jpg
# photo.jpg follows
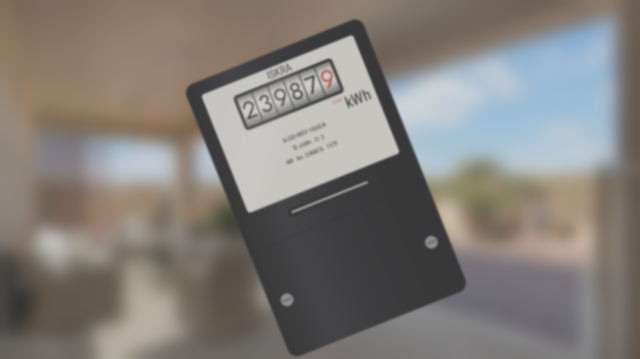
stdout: 23987.9
